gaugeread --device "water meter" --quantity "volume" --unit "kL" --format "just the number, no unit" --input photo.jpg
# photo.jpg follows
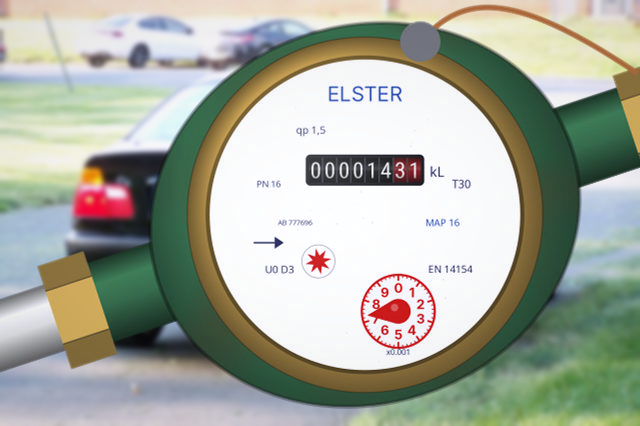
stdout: 14.317
